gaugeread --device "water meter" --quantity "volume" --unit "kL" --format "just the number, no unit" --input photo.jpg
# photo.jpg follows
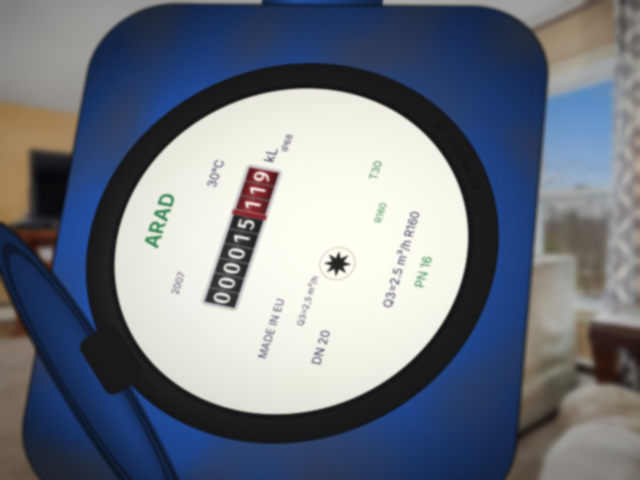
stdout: 15.119
